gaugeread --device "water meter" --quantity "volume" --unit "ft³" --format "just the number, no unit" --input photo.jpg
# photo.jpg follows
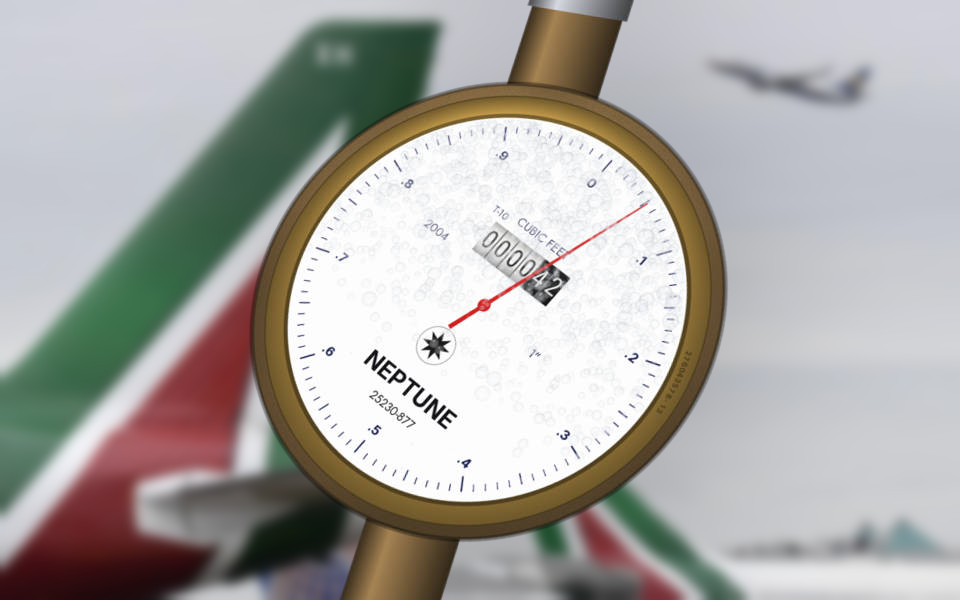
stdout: 42.05
